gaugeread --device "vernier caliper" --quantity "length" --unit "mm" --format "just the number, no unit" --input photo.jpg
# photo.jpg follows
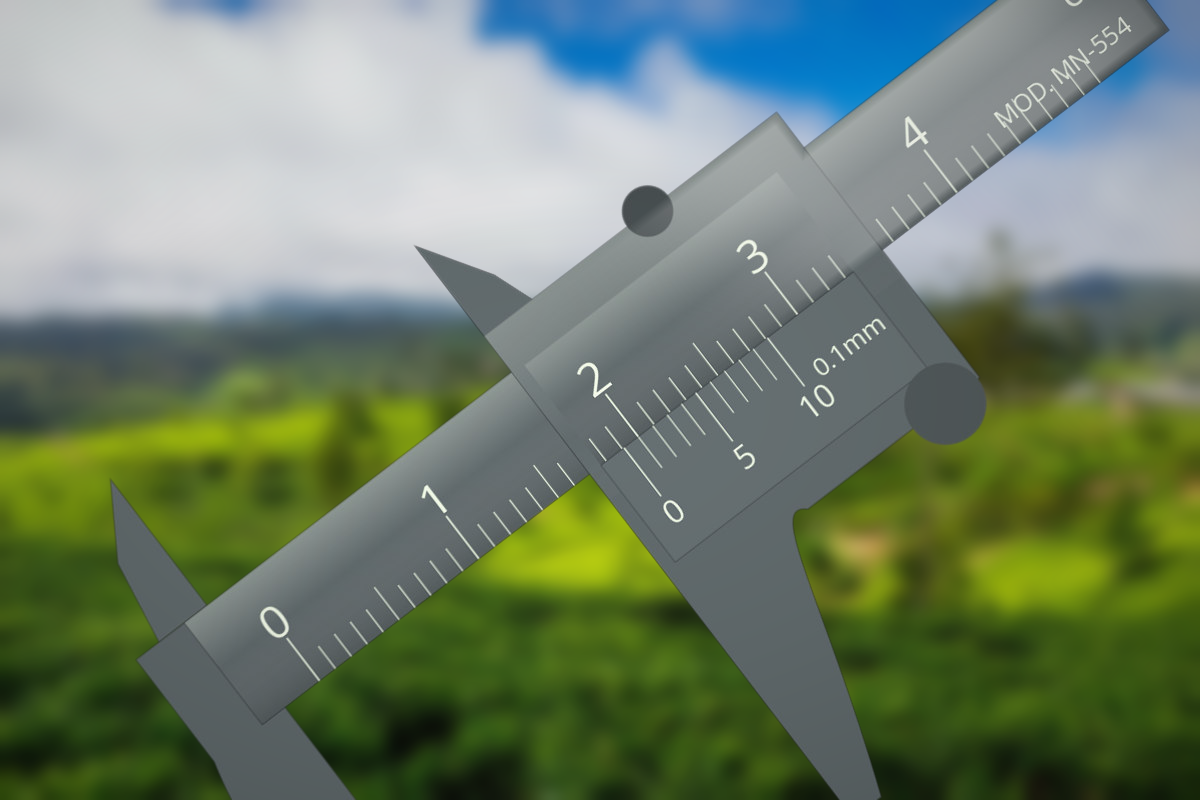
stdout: 19.1
